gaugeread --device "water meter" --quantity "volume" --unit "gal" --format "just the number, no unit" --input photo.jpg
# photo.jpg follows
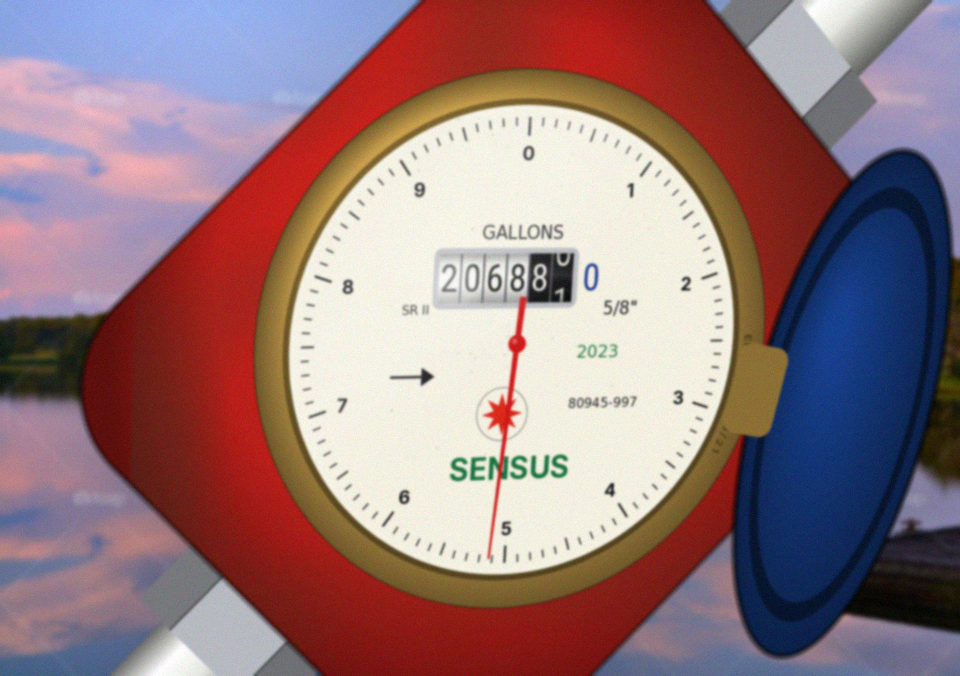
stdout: 2068805.1
